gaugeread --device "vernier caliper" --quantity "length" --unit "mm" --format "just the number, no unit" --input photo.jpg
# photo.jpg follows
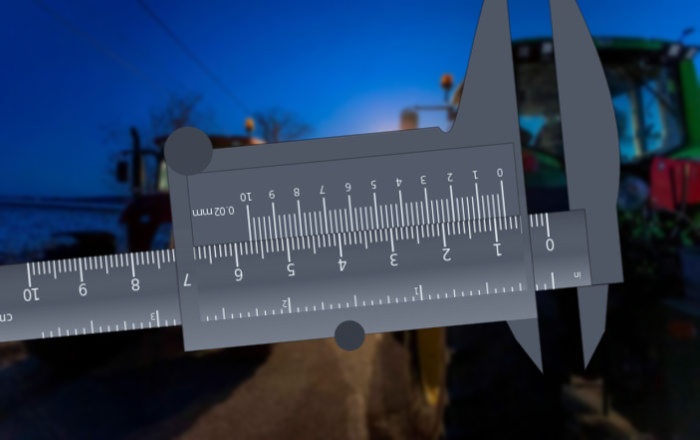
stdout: 8.0
